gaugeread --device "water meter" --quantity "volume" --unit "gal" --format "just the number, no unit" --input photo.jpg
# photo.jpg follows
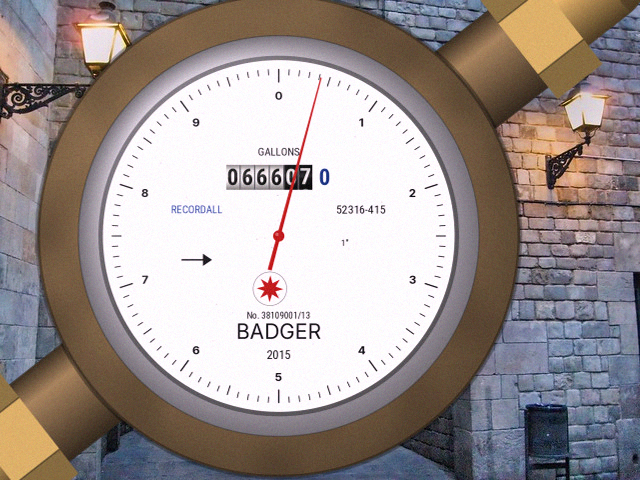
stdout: 666070.4
